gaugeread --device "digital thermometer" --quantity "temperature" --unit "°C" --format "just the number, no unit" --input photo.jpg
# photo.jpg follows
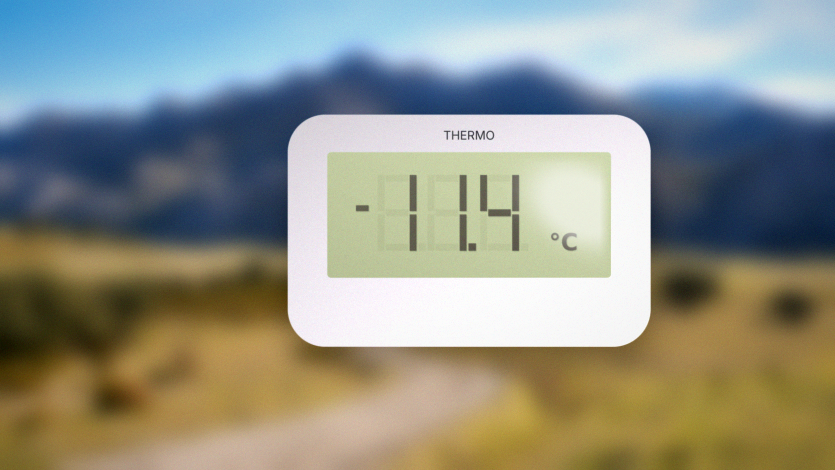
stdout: -11.4
